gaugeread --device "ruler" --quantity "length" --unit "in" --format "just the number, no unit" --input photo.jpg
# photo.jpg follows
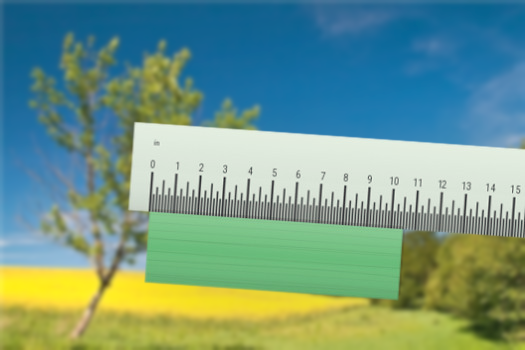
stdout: 10.5
